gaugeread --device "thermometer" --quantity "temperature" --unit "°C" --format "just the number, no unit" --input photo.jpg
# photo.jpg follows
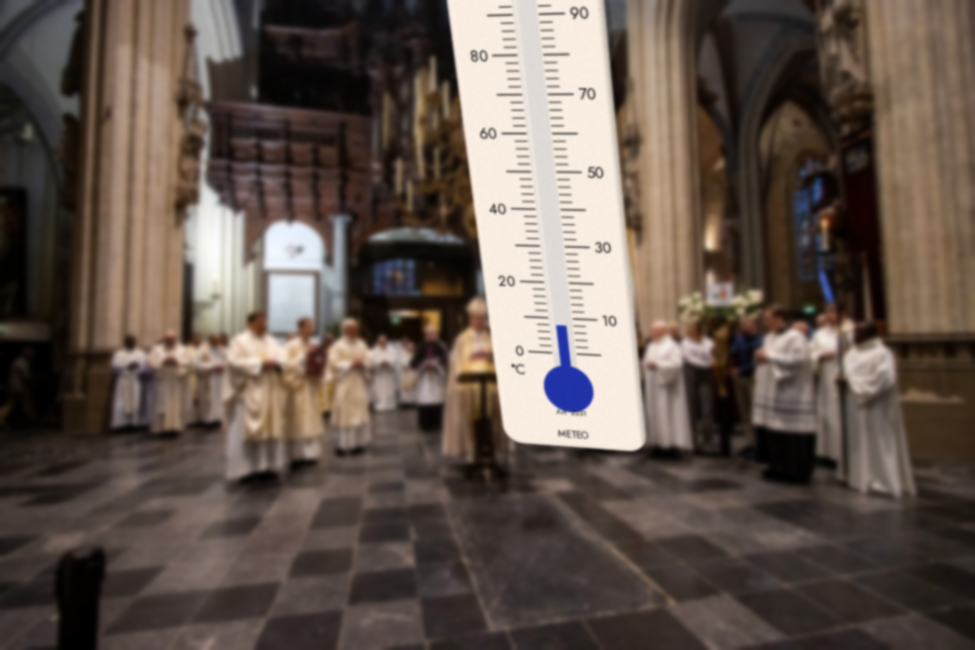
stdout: 8
